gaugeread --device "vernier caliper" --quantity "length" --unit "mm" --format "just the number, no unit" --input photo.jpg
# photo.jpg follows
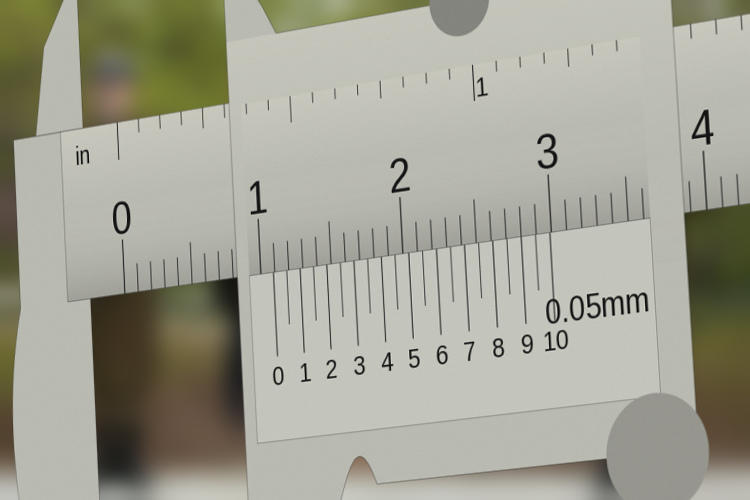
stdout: 10.9
